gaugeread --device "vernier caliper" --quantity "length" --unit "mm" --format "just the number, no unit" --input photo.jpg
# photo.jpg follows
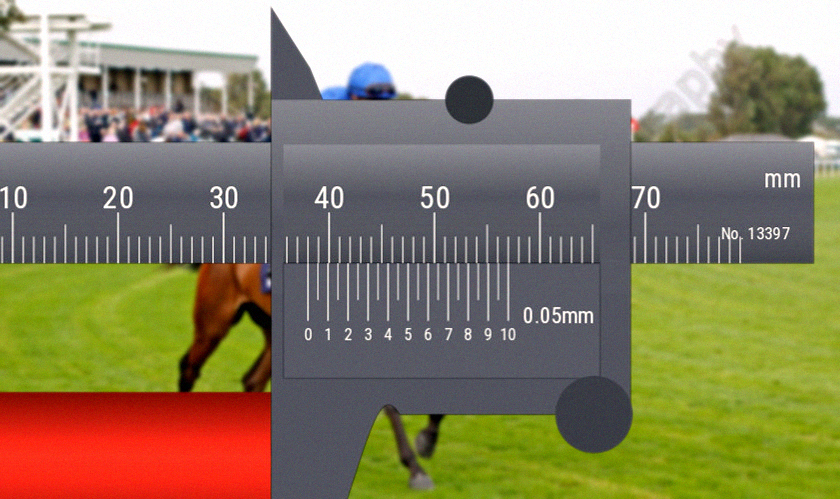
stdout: 38.0
